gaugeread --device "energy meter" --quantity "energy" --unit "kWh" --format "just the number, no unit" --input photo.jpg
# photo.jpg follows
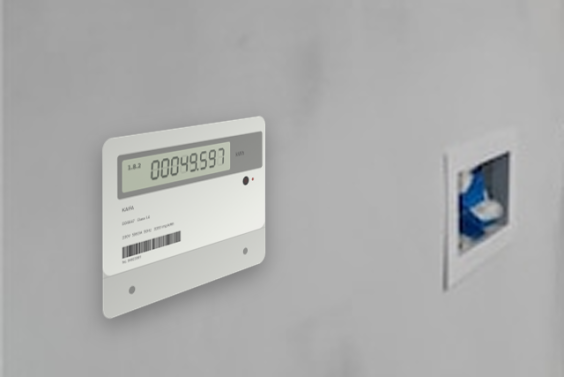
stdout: 49.597
